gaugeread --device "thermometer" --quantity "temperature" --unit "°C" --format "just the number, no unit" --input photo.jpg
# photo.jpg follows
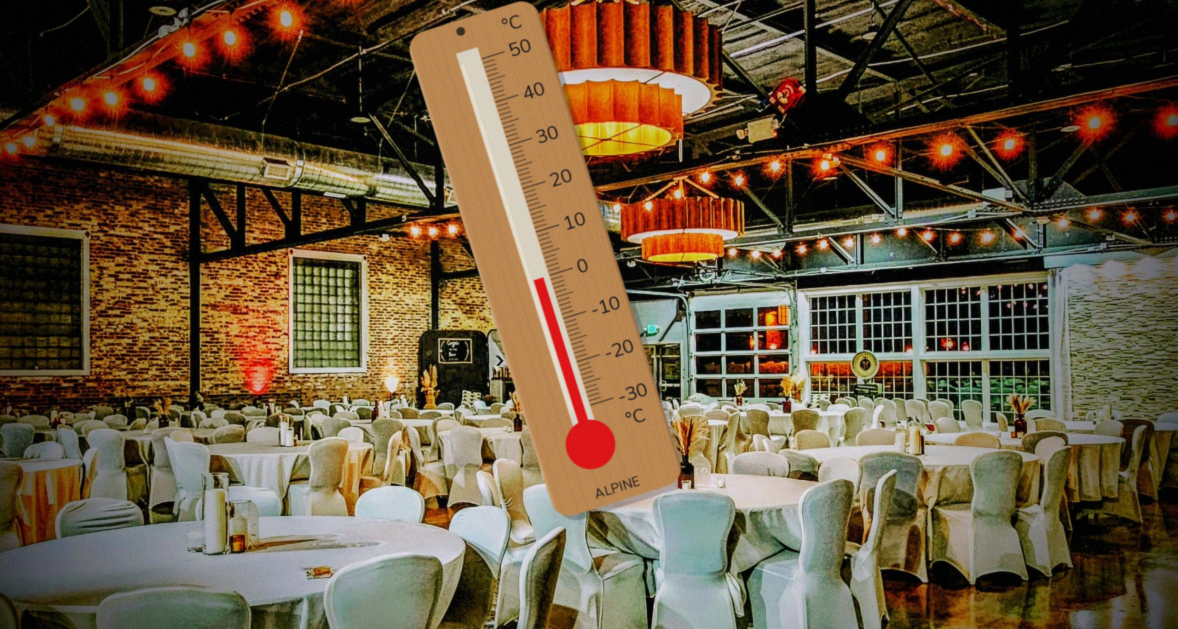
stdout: 0
